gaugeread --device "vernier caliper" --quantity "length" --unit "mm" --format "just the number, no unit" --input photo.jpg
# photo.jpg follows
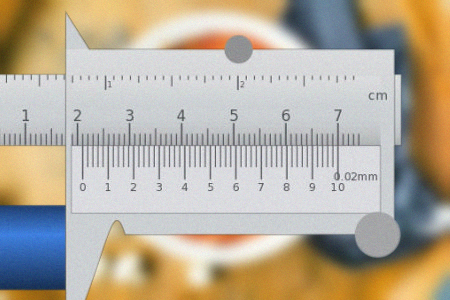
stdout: 21.0
